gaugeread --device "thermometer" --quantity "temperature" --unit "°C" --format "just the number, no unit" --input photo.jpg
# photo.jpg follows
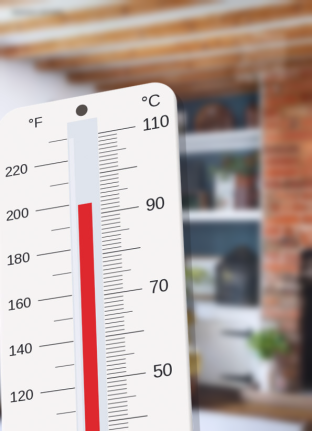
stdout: 93
